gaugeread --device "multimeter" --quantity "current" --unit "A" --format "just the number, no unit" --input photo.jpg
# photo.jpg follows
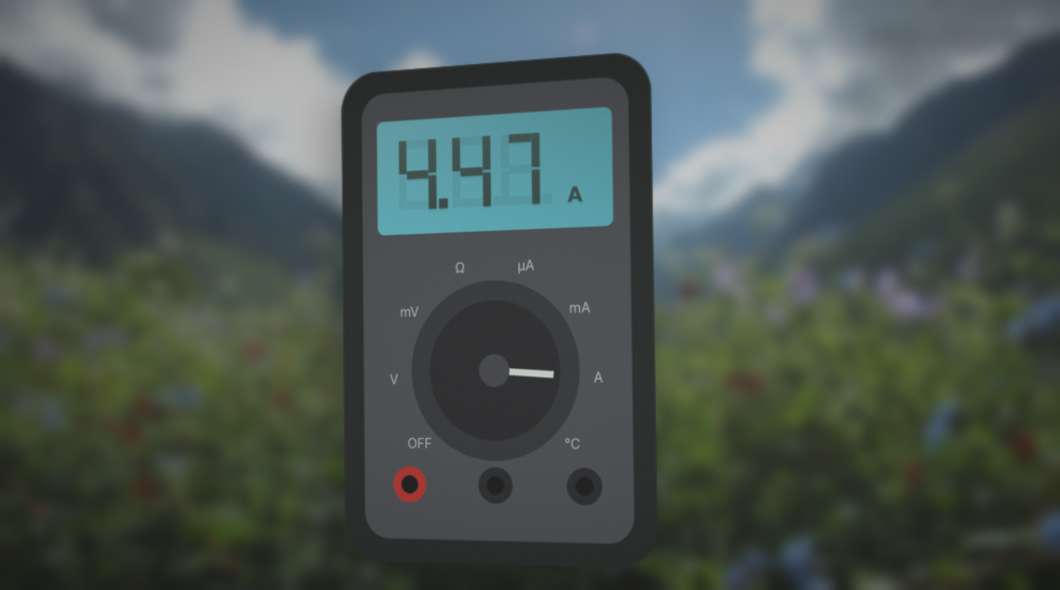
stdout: 4.47
